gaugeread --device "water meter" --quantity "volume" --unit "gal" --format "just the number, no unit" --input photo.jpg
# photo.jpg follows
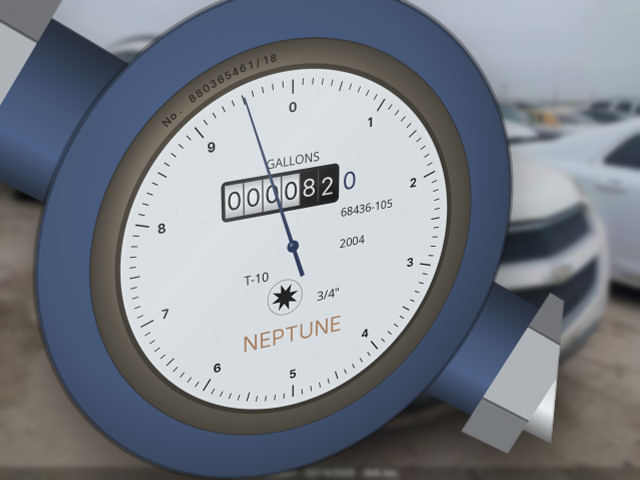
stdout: 819.5
